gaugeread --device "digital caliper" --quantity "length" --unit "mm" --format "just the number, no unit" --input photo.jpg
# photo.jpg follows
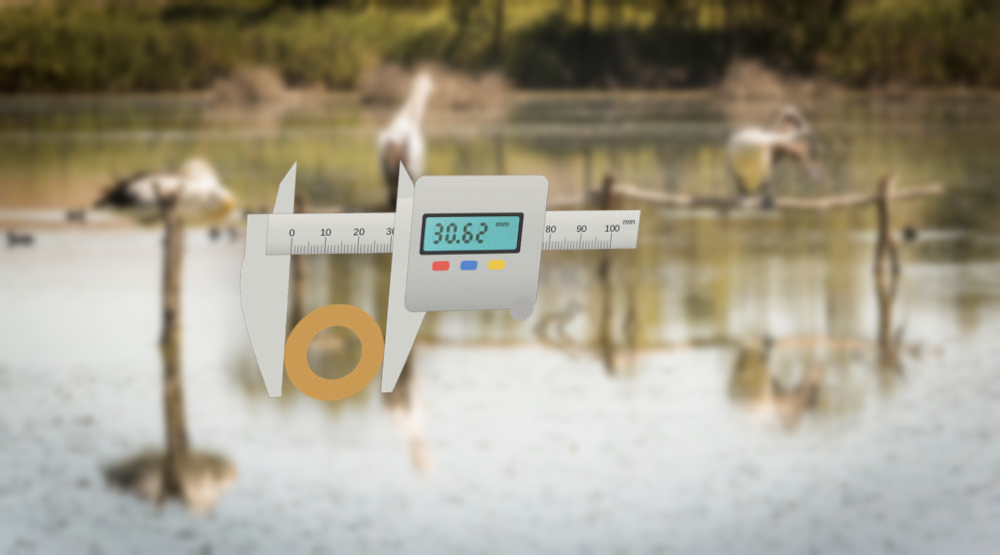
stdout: 30.62
